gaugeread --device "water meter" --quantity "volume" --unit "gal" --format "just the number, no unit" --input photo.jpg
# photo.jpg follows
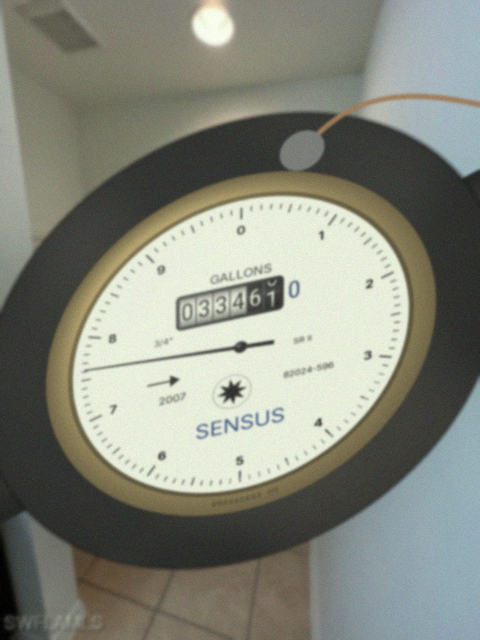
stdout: 334607.6
